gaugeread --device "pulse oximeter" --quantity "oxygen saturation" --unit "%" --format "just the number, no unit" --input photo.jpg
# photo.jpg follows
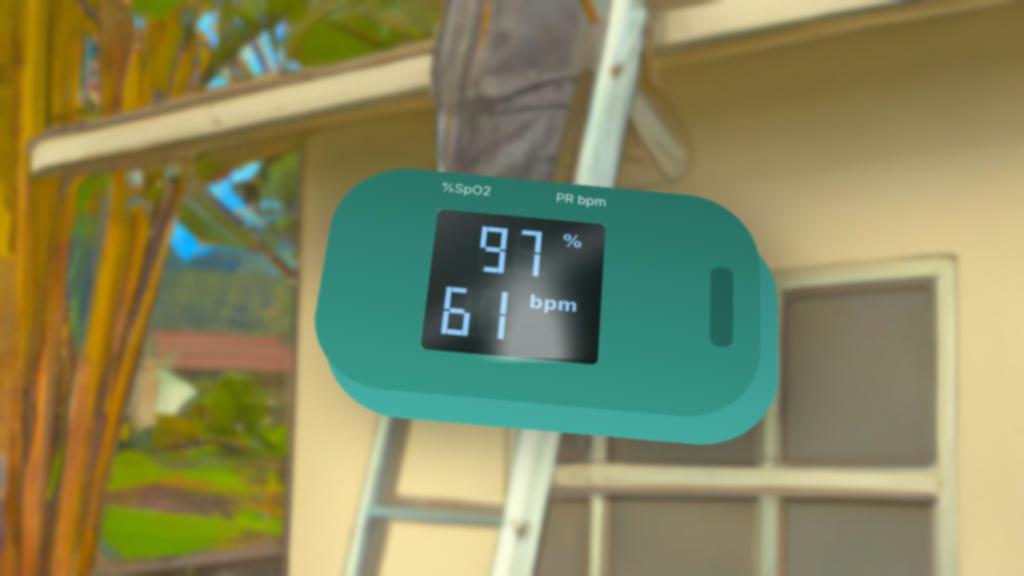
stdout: 97
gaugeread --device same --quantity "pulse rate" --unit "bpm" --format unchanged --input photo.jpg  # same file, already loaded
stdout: 61
